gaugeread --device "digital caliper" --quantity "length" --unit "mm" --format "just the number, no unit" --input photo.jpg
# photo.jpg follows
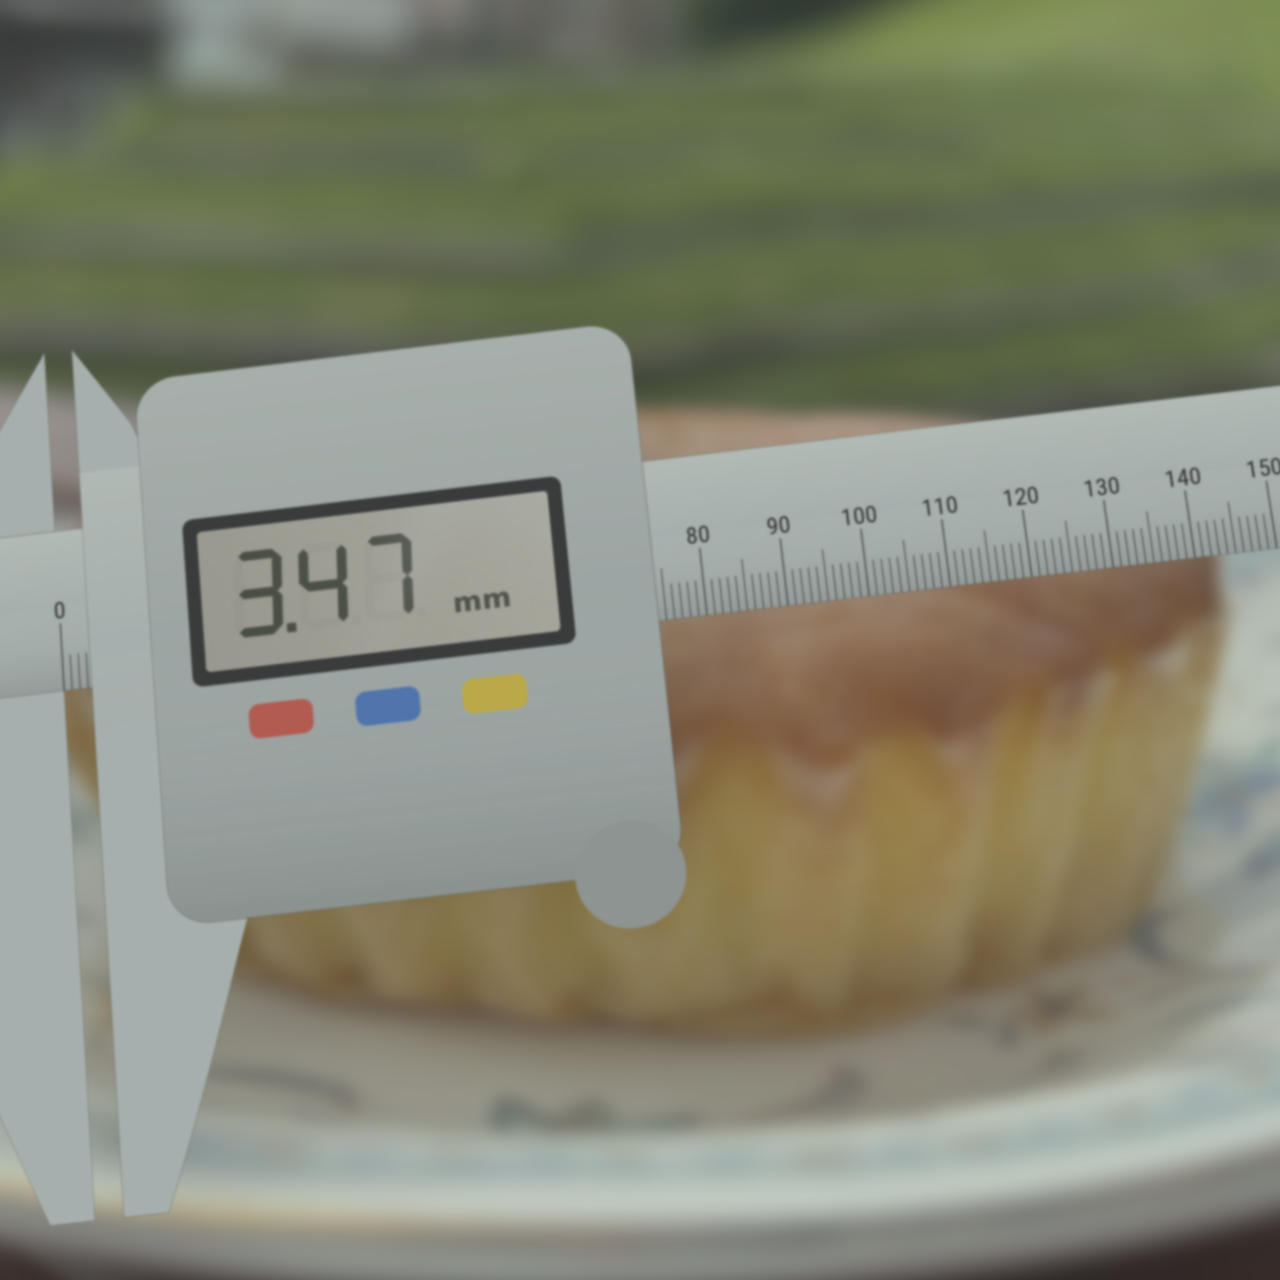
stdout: 3.47
